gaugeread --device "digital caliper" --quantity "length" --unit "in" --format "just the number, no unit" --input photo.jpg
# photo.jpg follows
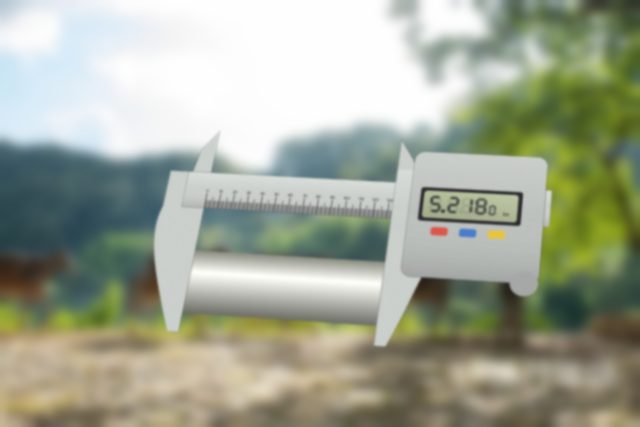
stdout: 5.2180
